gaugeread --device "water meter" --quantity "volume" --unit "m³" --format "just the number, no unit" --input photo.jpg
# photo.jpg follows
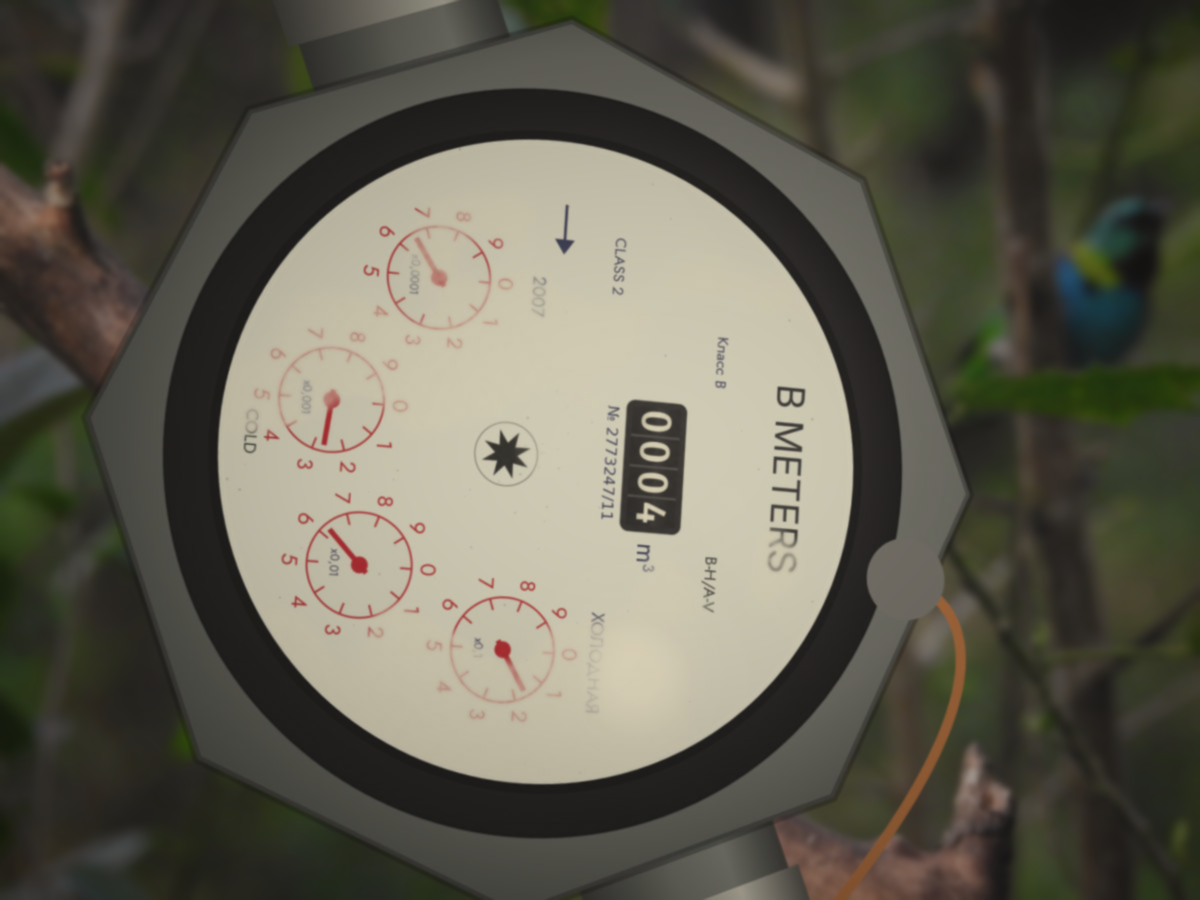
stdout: 4.1626
